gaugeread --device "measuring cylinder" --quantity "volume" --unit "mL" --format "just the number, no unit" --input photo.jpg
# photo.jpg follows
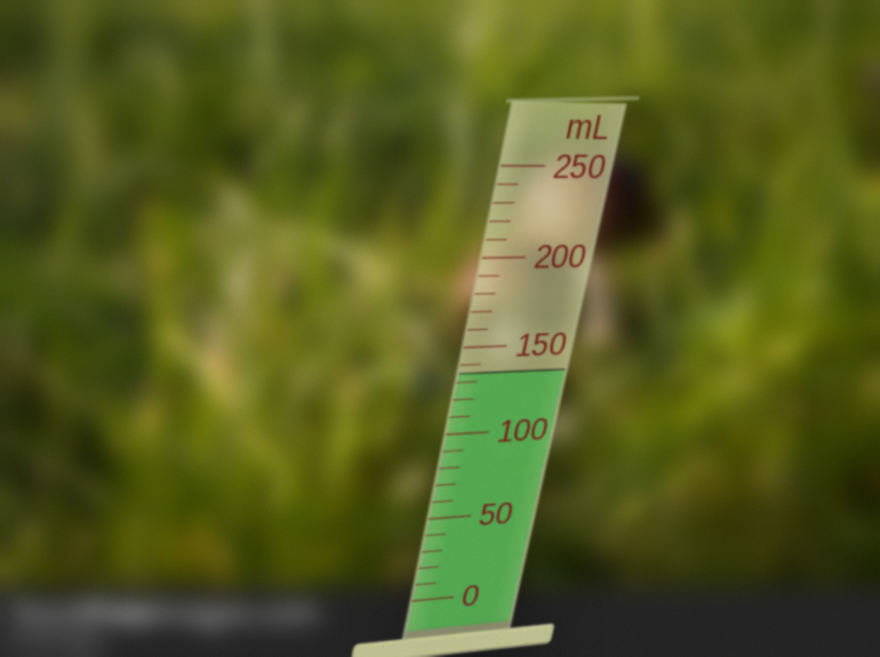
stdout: 135
